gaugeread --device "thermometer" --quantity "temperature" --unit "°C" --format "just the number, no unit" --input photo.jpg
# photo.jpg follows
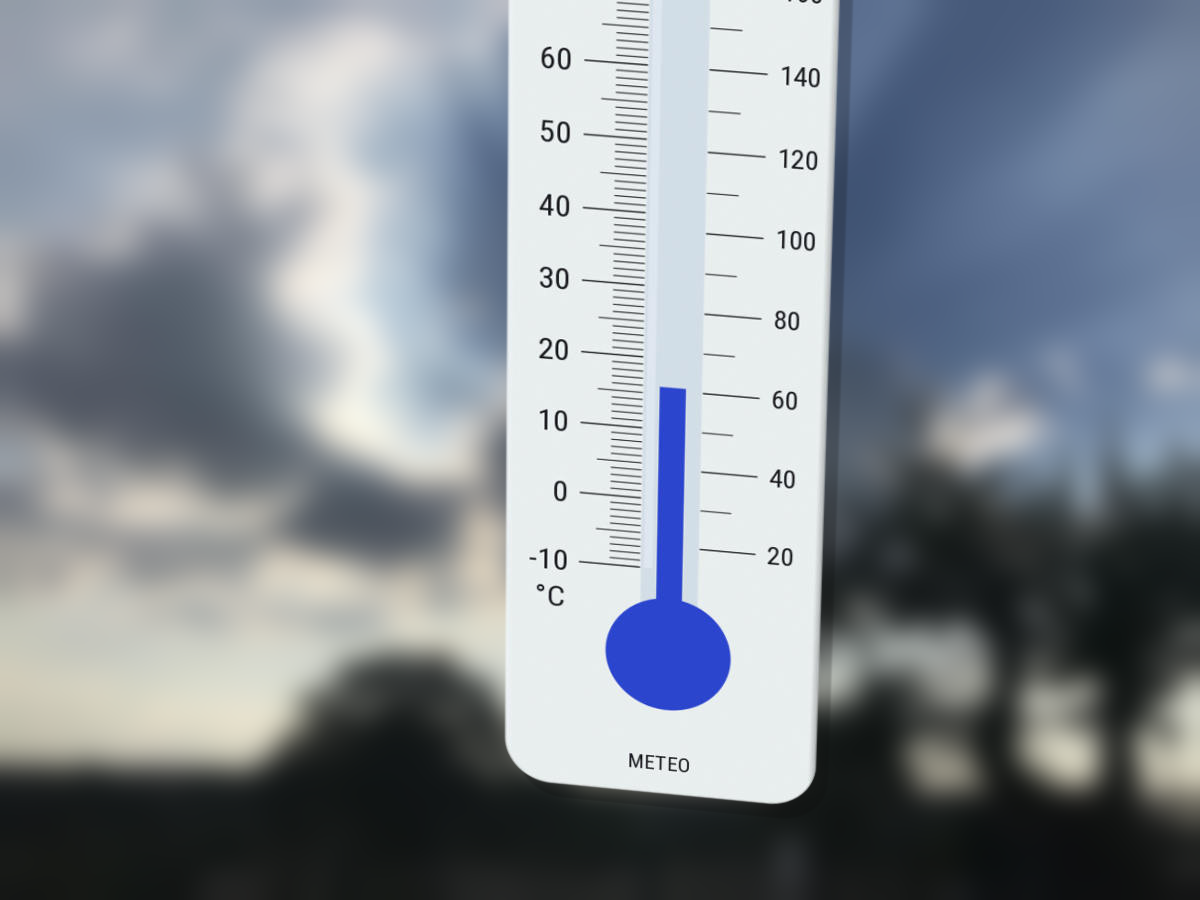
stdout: 16
